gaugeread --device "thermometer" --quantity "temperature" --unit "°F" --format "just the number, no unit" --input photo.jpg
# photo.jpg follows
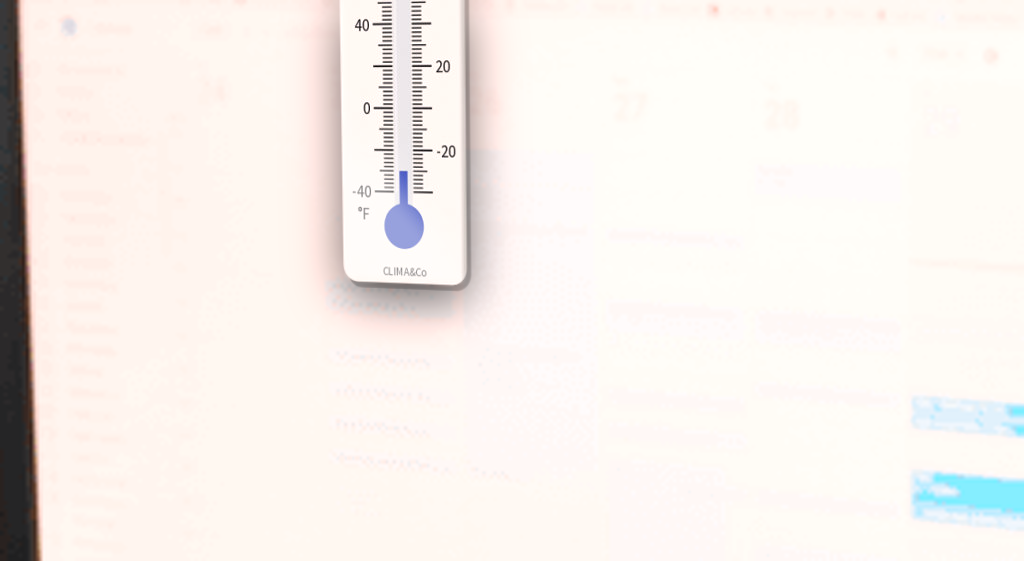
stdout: -30
